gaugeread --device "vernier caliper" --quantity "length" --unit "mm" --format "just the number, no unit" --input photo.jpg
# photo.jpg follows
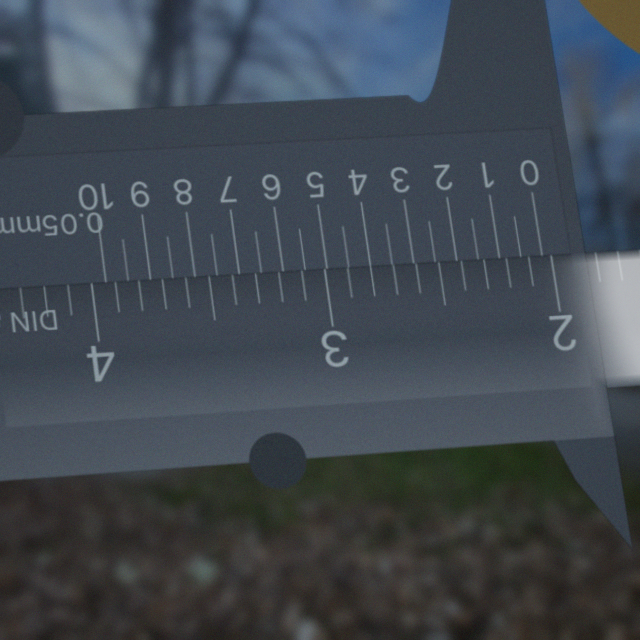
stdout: 20.4
